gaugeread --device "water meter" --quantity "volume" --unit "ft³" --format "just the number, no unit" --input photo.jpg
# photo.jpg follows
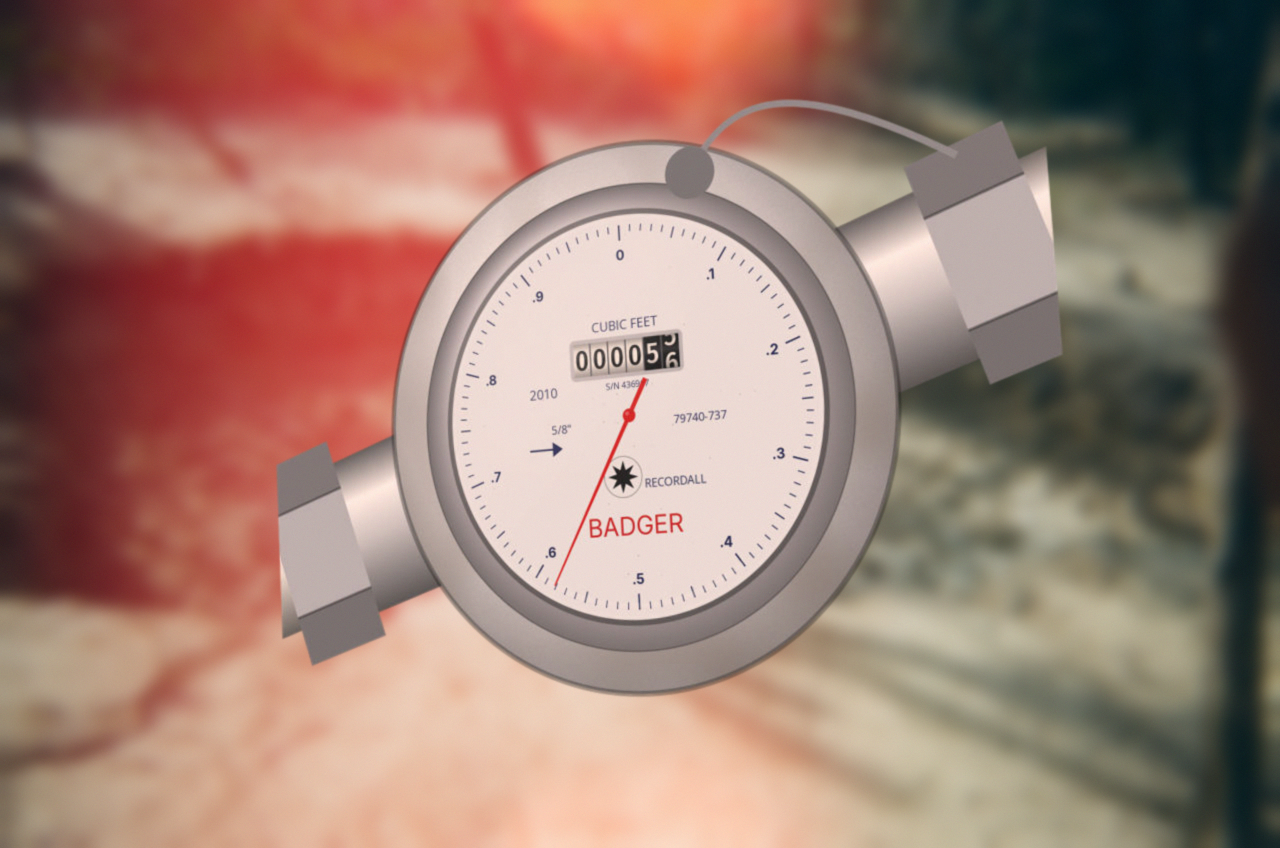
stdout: 55.58
